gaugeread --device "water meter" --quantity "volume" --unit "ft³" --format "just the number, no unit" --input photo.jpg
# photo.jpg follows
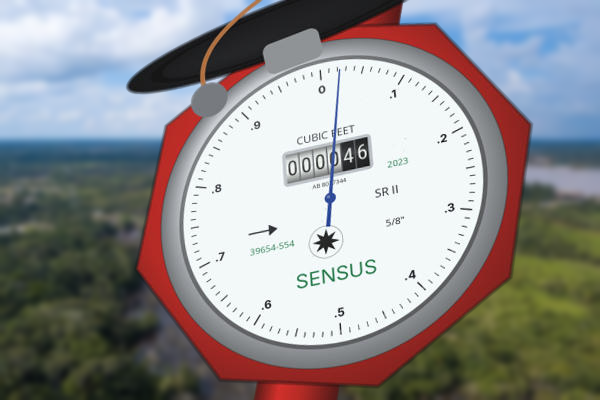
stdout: 46.02
